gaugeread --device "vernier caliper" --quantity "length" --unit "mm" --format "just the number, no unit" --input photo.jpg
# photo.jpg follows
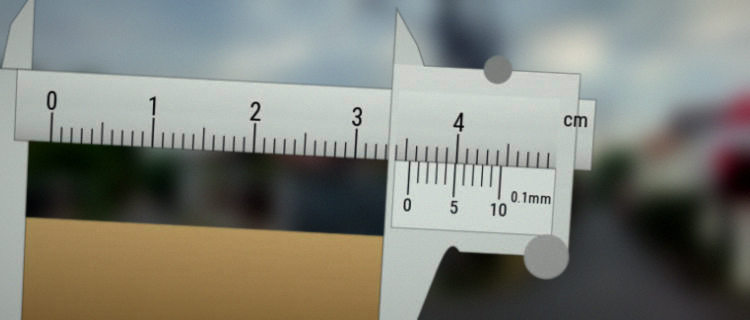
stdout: 35.4
